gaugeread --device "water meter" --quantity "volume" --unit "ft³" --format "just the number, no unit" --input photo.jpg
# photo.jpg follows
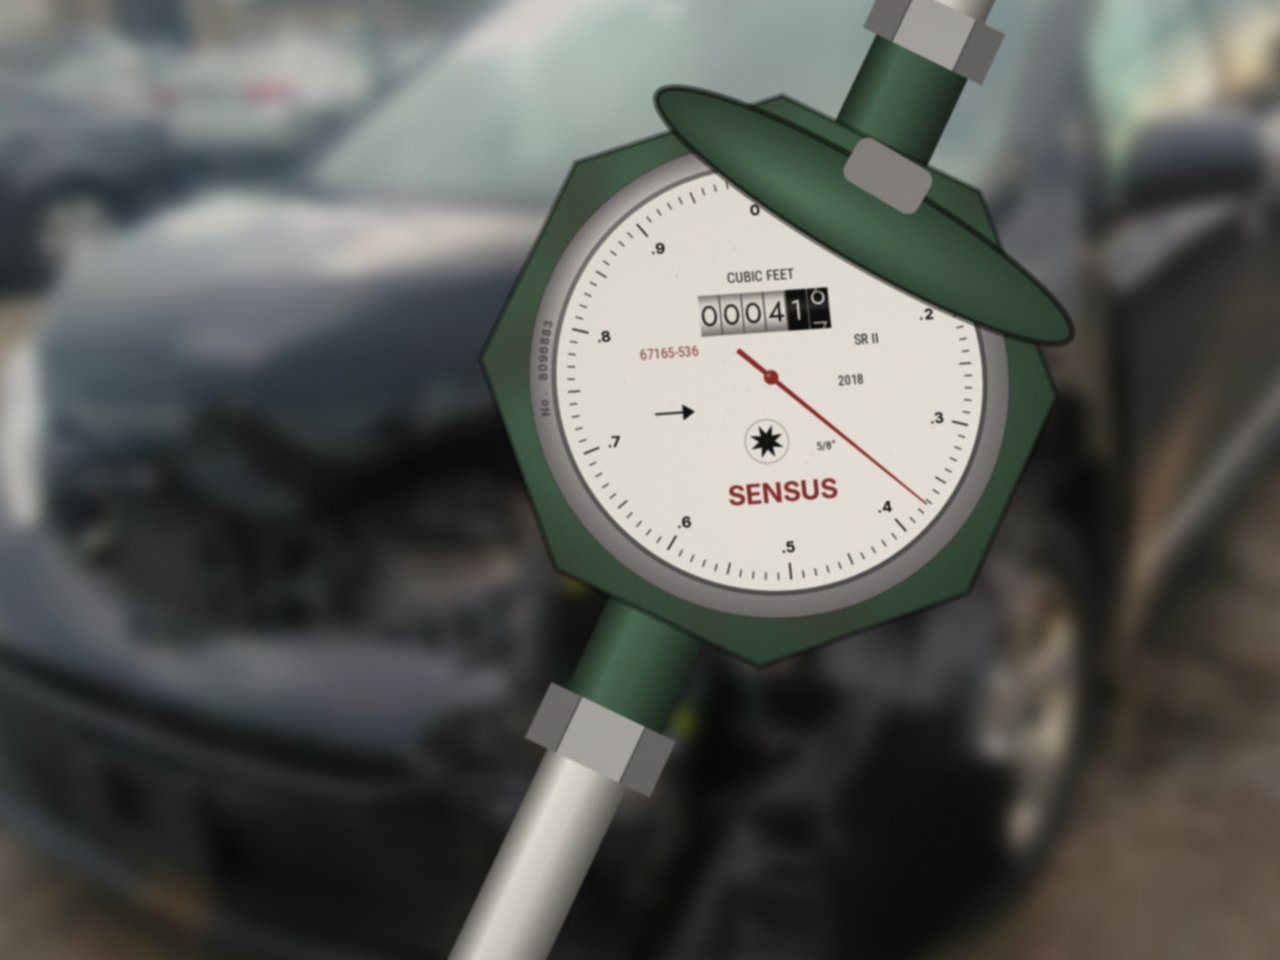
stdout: 416.37
